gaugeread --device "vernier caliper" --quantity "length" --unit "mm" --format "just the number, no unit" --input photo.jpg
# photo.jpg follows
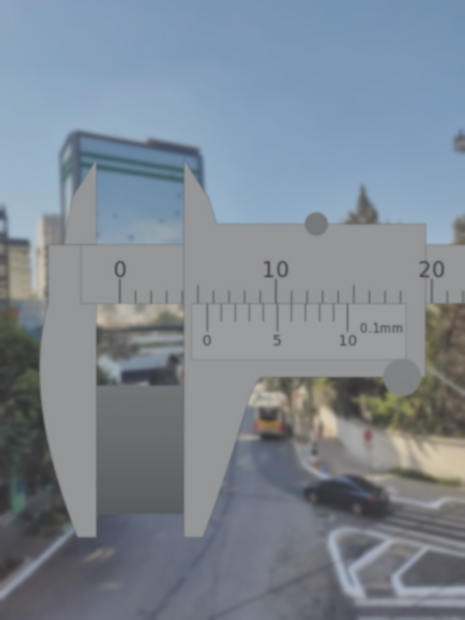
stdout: 5.6
